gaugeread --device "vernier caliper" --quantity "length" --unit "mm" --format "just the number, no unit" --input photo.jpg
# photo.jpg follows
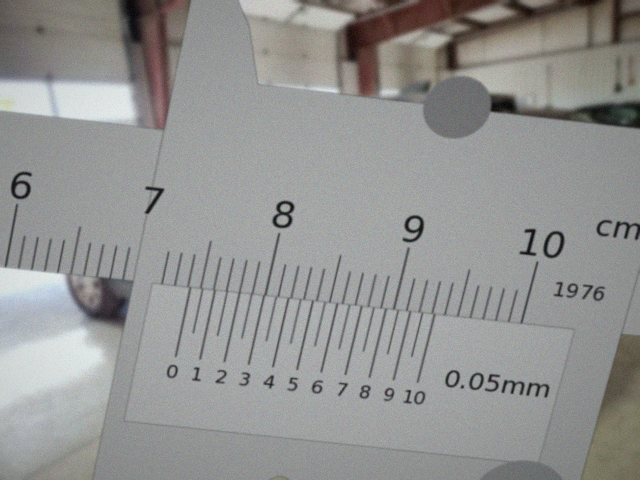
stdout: 74.2
